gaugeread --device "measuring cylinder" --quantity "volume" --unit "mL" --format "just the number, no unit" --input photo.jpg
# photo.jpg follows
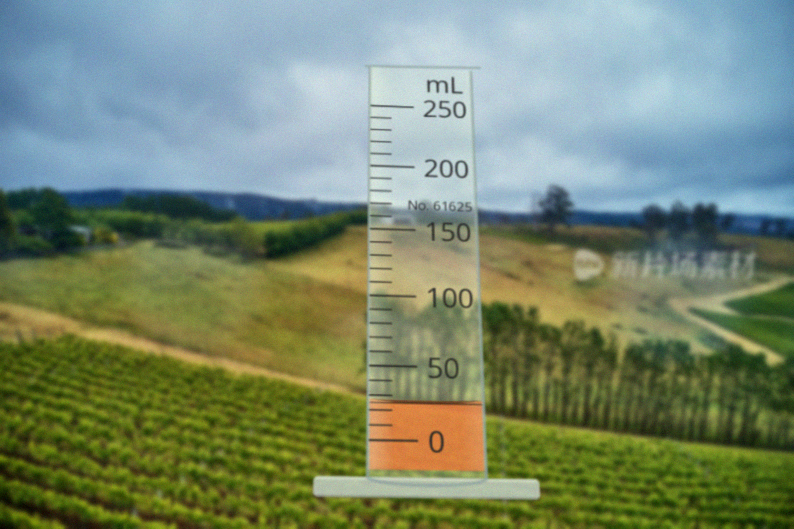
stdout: 25
